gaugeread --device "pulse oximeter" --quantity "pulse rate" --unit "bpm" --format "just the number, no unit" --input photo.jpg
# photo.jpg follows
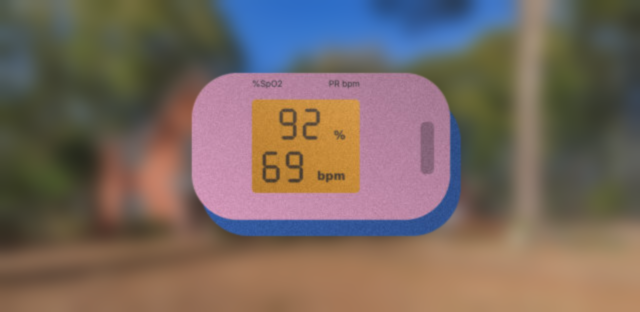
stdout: 69
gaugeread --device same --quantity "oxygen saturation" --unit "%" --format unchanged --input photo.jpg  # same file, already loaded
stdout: 92
